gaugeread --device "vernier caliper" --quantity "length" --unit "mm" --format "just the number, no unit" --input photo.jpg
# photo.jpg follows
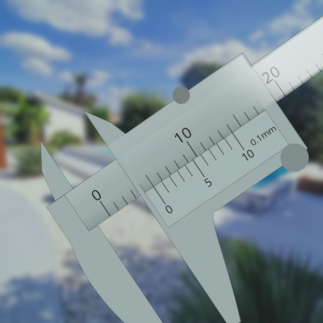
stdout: 5.0
